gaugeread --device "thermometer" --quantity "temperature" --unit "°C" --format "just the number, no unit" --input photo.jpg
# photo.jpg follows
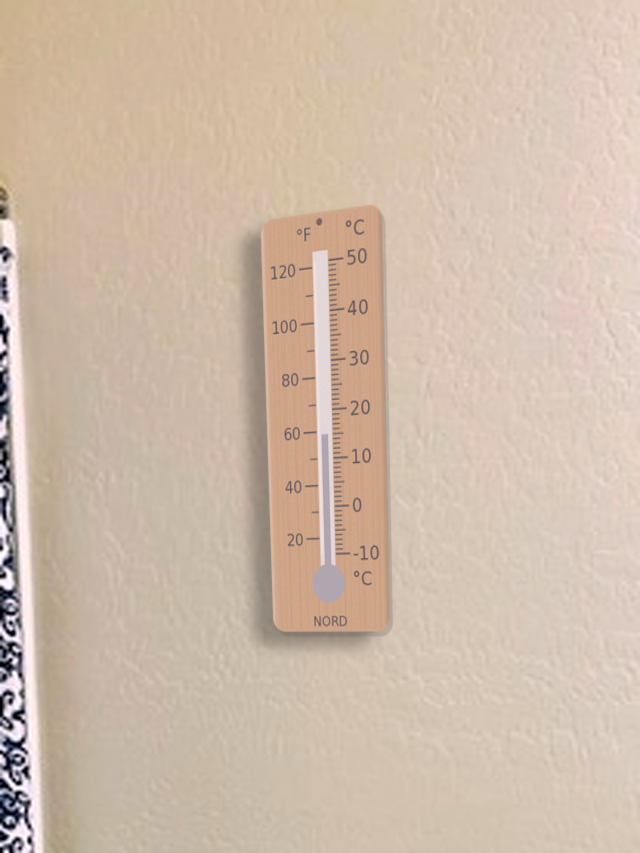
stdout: 15
